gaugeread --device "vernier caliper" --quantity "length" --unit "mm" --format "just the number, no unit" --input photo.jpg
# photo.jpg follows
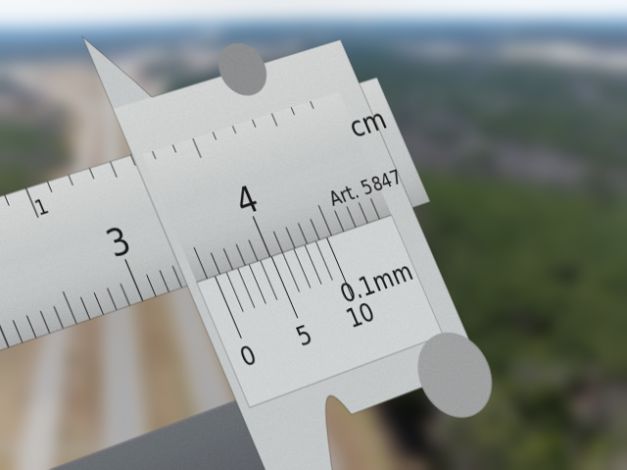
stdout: 35.6
